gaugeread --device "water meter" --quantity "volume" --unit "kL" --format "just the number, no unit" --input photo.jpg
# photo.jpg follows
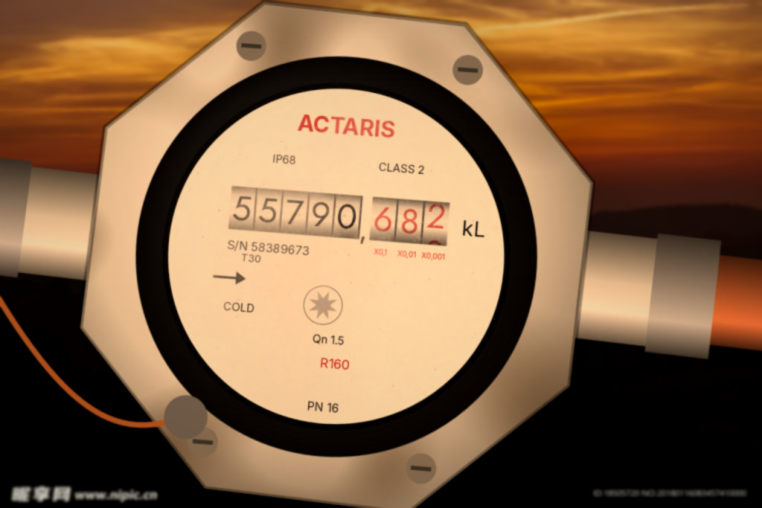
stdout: 55790.682
